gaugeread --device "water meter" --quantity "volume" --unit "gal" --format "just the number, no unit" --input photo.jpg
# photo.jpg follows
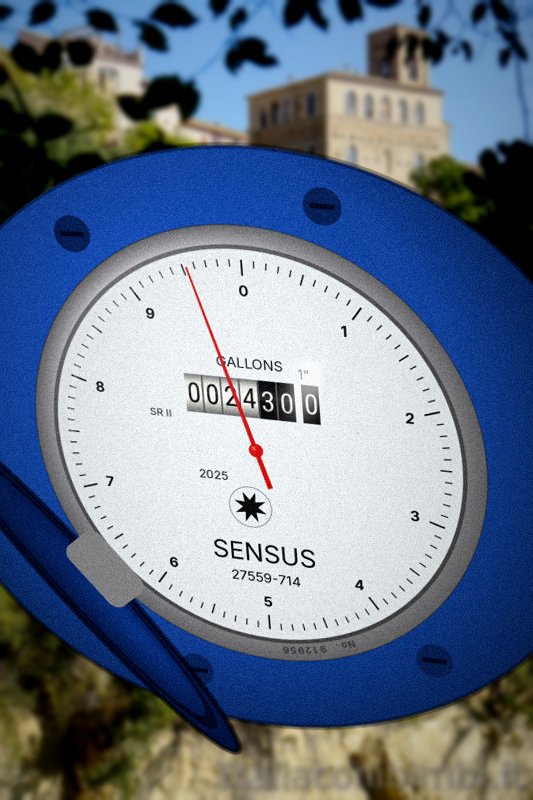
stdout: 24299.5
